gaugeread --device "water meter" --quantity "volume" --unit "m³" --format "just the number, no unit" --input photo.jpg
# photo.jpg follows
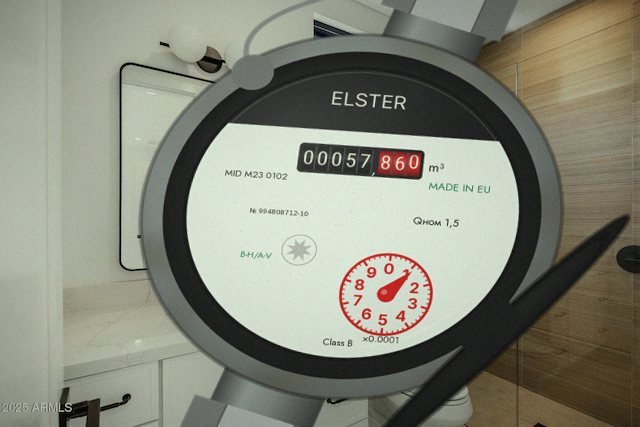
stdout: 57.8601
